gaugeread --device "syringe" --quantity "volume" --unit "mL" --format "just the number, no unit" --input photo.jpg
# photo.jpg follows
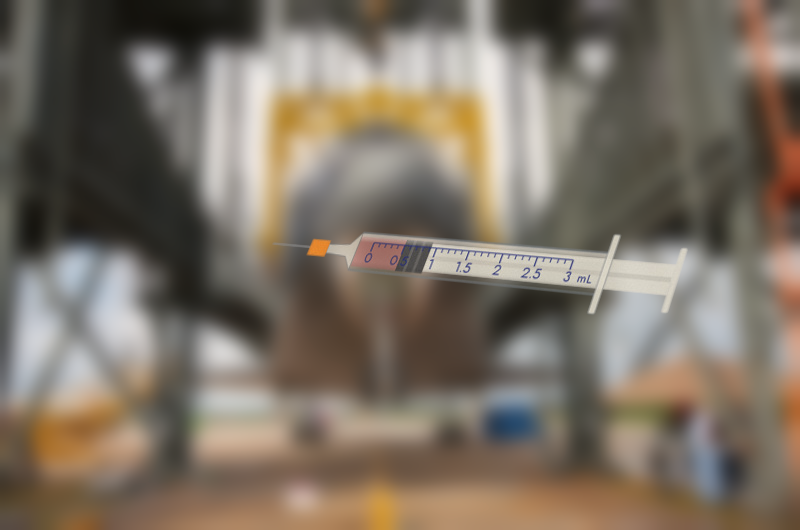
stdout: 0.5
